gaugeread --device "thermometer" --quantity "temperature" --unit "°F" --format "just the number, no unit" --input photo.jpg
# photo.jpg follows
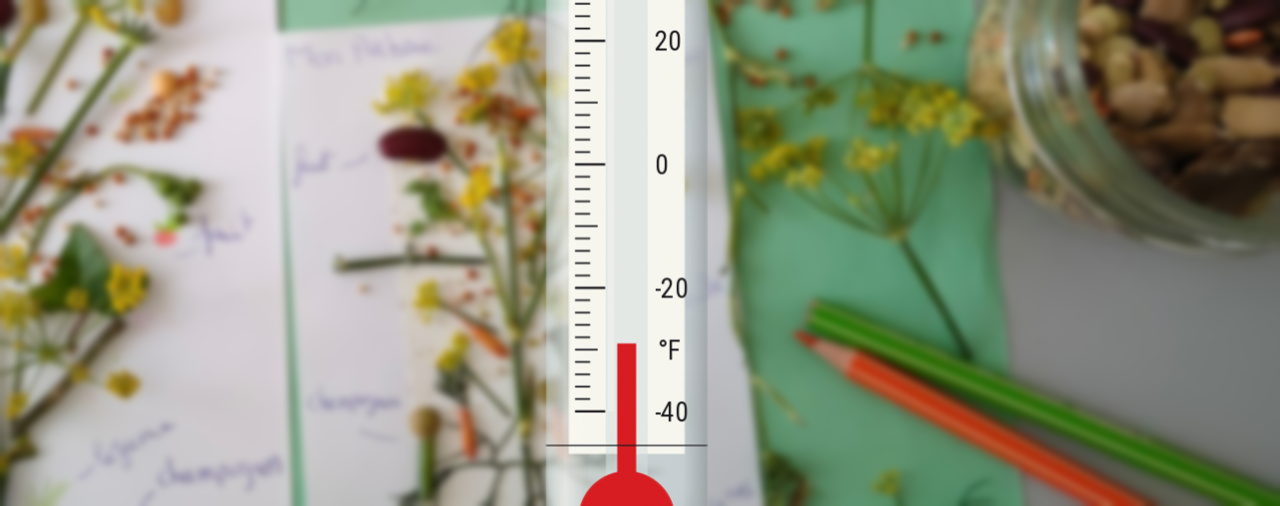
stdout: -29
